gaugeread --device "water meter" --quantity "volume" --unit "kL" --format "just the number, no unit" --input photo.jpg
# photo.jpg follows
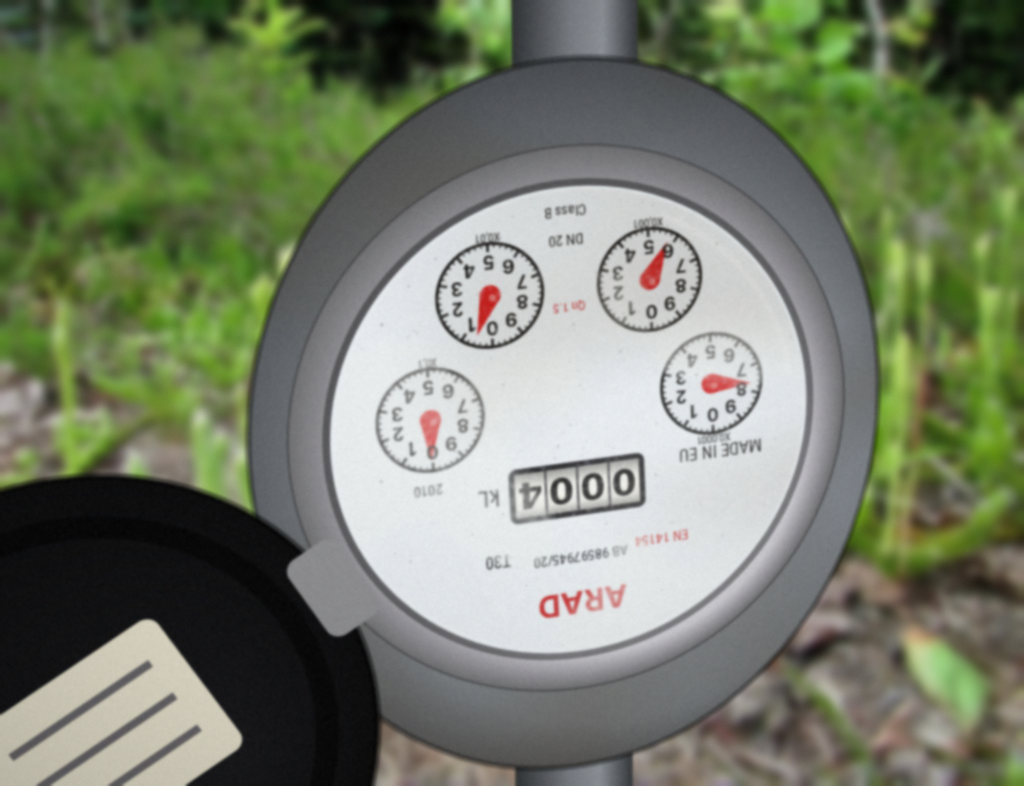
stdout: 4.0057
